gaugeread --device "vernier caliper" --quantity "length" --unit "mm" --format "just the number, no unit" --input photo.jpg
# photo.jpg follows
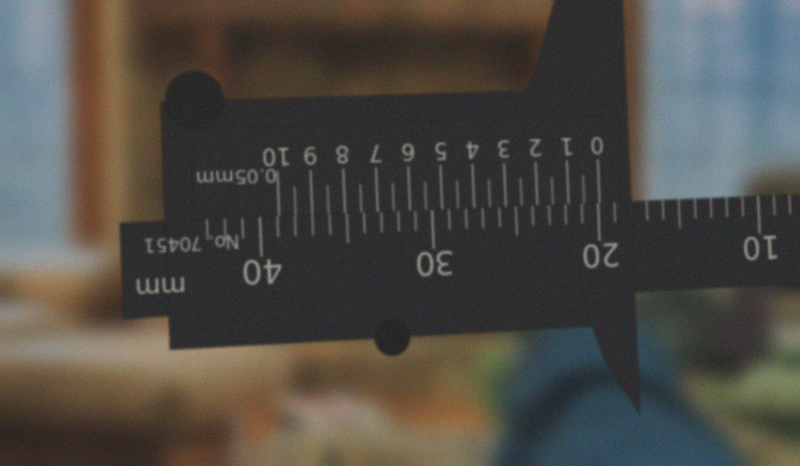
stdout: 19.9
